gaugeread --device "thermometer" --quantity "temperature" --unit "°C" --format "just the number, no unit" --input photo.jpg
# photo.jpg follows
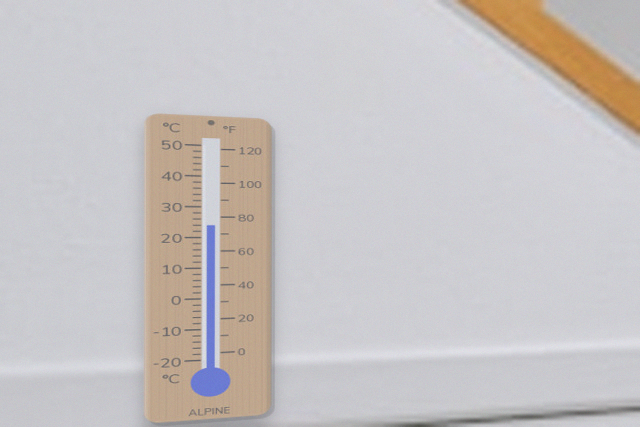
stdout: 24
